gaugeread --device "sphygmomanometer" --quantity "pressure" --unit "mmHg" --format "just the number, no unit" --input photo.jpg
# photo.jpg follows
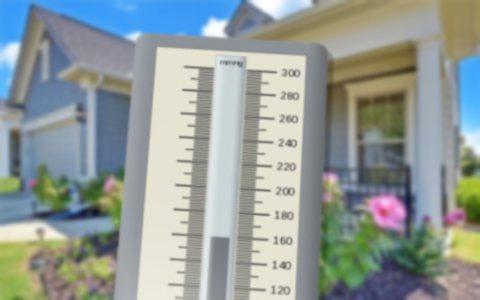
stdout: 160
